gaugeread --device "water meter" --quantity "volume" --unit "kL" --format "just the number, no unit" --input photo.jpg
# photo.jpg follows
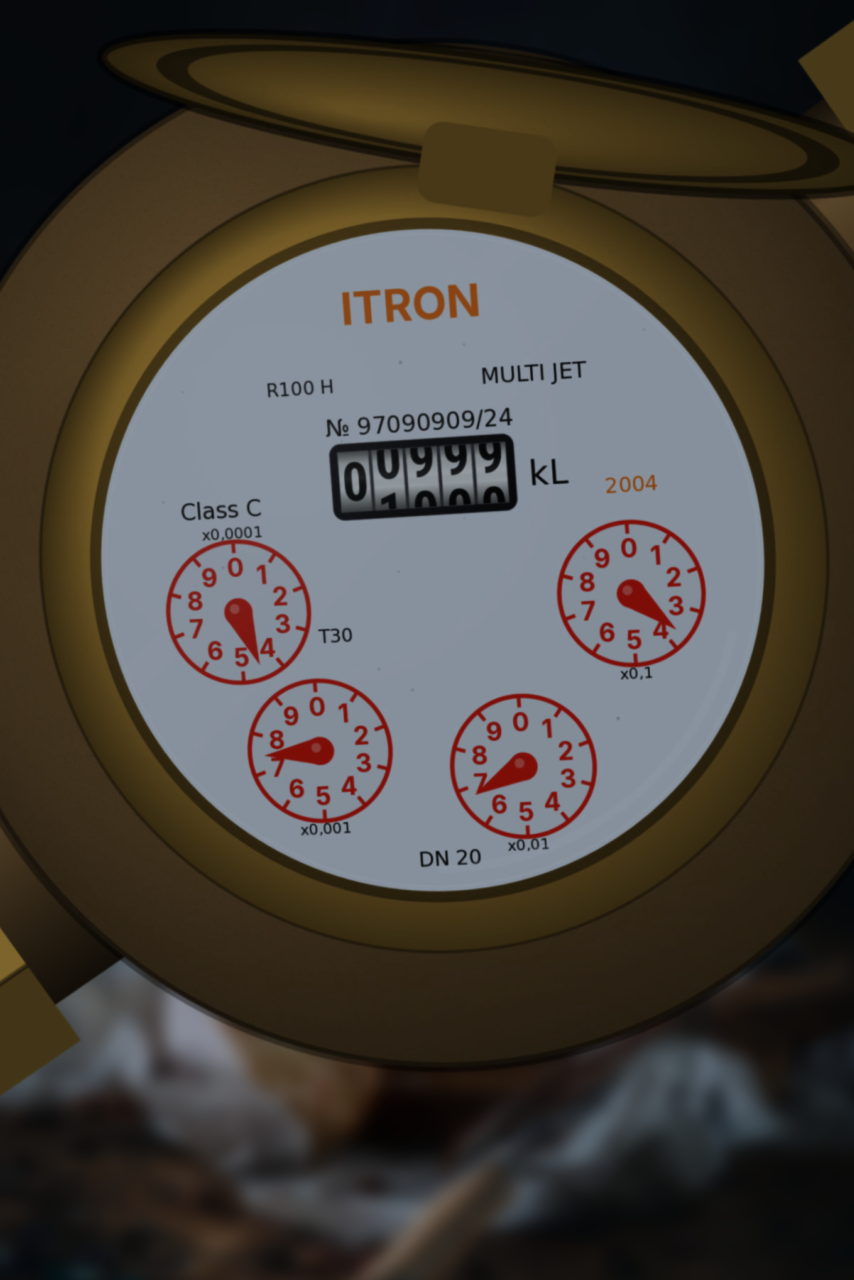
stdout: 999.3674
